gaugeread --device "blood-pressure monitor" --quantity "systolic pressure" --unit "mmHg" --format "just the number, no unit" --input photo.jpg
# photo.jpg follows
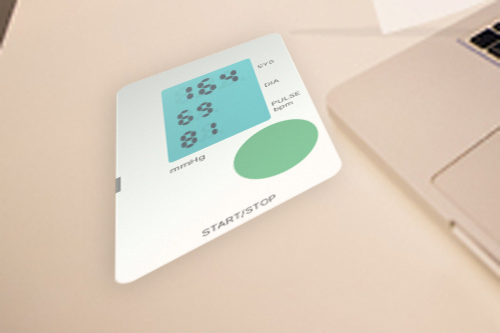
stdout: 164
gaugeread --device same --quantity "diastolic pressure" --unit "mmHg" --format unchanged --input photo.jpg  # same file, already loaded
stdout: 69
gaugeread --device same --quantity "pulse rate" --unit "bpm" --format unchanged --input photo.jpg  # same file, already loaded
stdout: 81
